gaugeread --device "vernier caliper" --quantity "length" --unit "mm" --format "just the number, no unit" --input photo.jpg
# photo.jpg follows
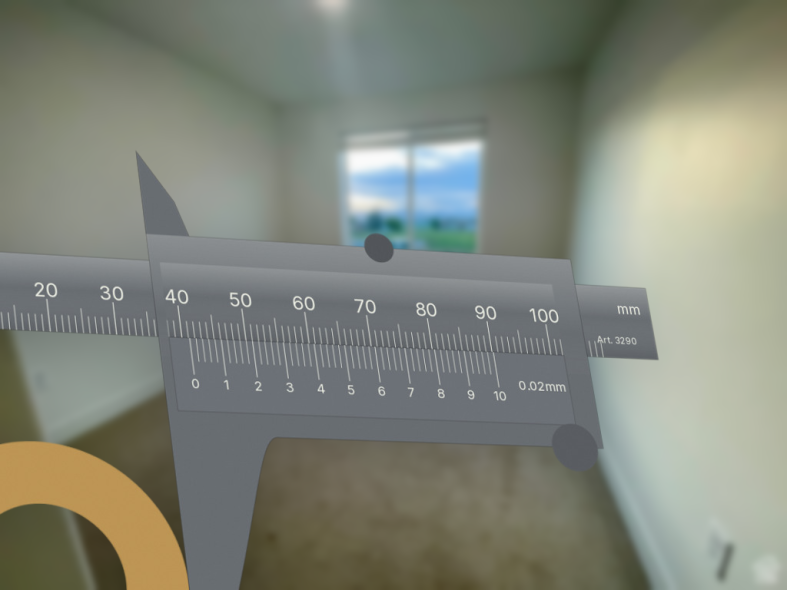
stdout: 41.2
